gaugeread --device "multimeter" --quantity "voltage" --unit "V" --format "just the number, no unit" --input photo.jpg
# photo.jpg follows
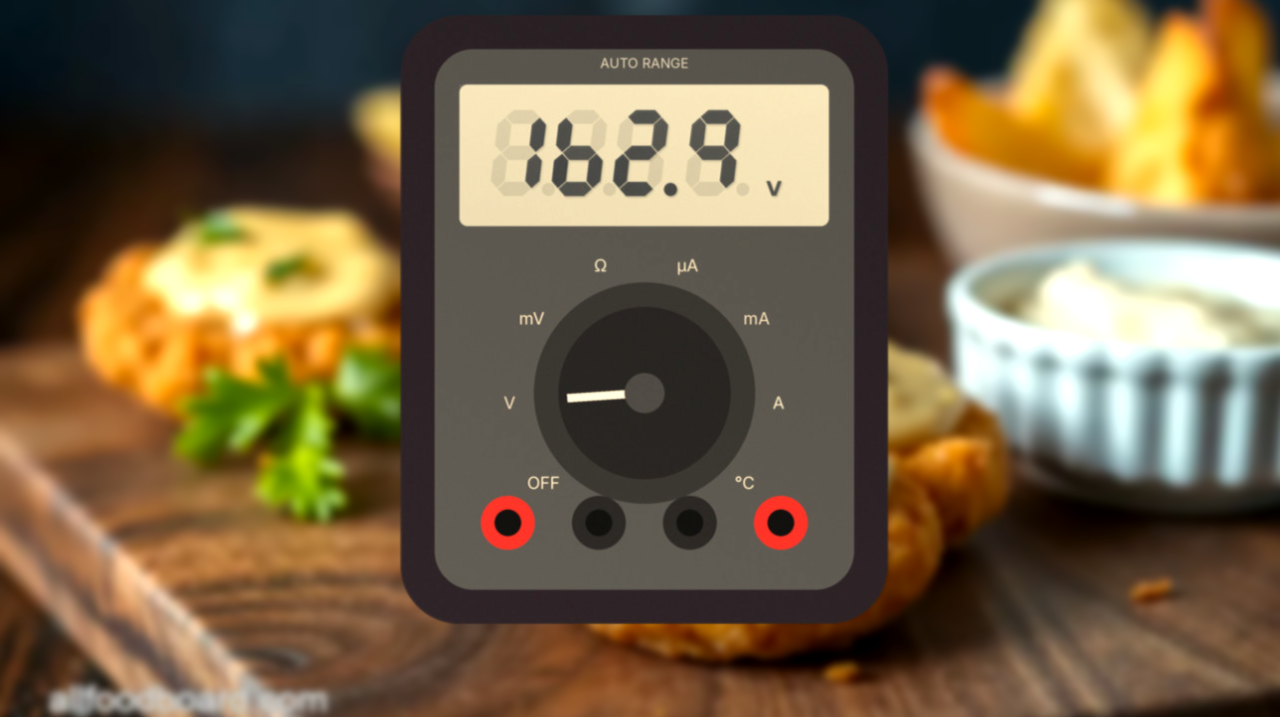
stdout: 162.9
